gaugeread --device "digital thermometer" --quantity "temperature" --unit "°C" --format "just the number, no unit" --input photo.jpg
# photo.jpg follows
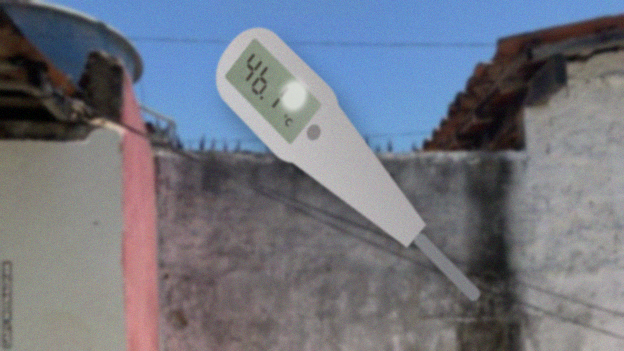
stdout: 46.1
